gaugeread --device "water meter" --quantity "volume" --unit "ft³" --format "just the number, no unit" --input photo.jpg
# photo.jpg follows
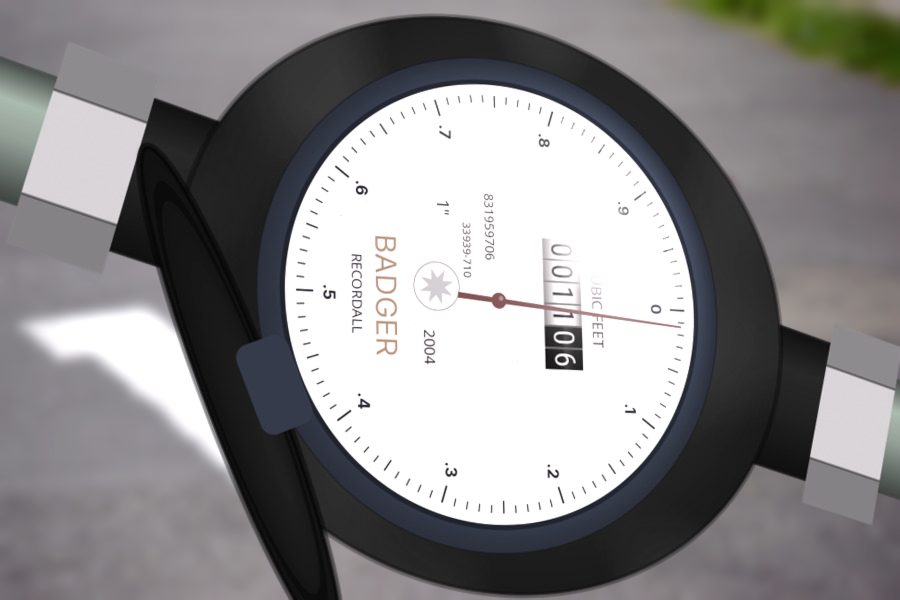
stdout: 1106.01
